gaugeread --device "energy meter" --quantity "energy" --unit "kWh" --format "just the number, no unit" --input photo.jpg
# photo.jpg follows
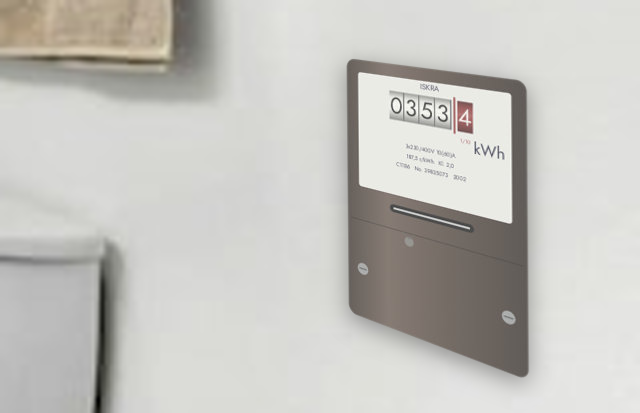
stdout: 353.4
